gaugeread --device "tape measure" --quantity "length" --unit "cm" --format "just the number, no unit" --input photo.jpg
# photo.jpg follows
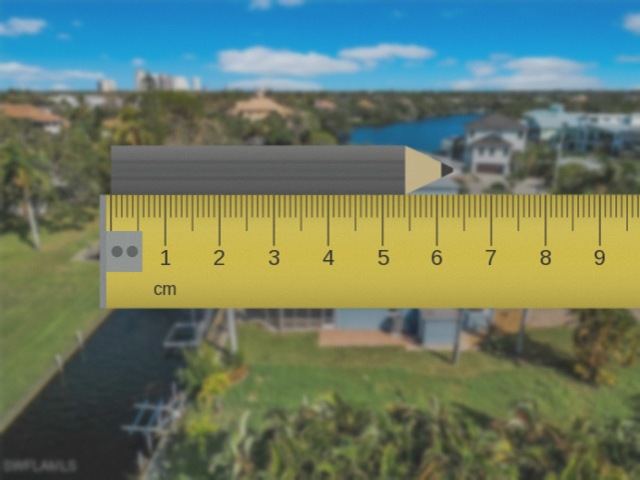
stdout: 6.3
